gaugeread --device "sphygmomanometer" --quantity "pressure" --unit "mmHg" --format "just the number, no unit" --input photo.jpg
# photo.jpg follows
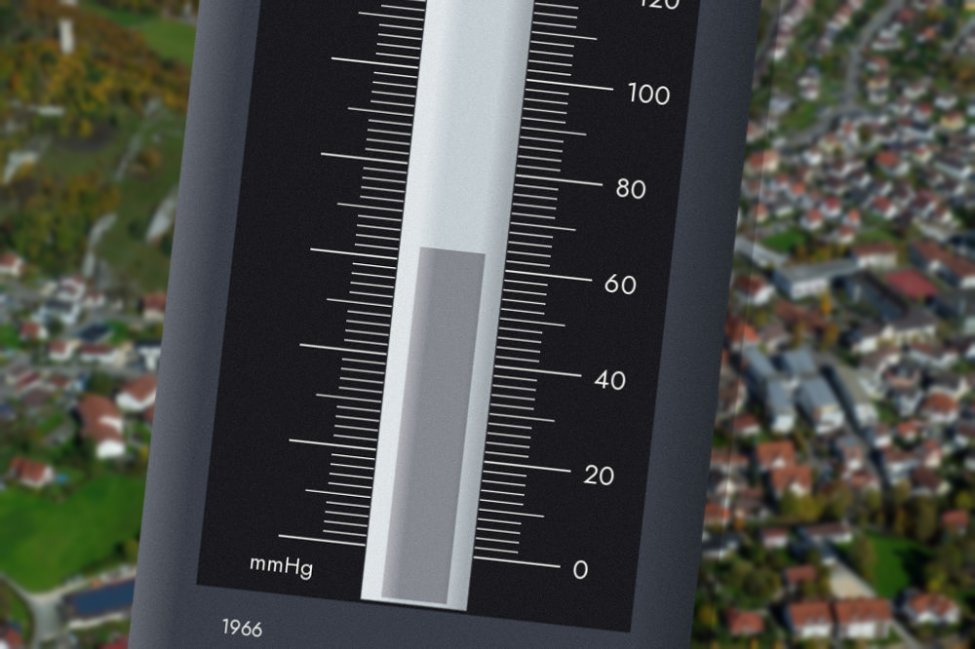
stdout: 63
